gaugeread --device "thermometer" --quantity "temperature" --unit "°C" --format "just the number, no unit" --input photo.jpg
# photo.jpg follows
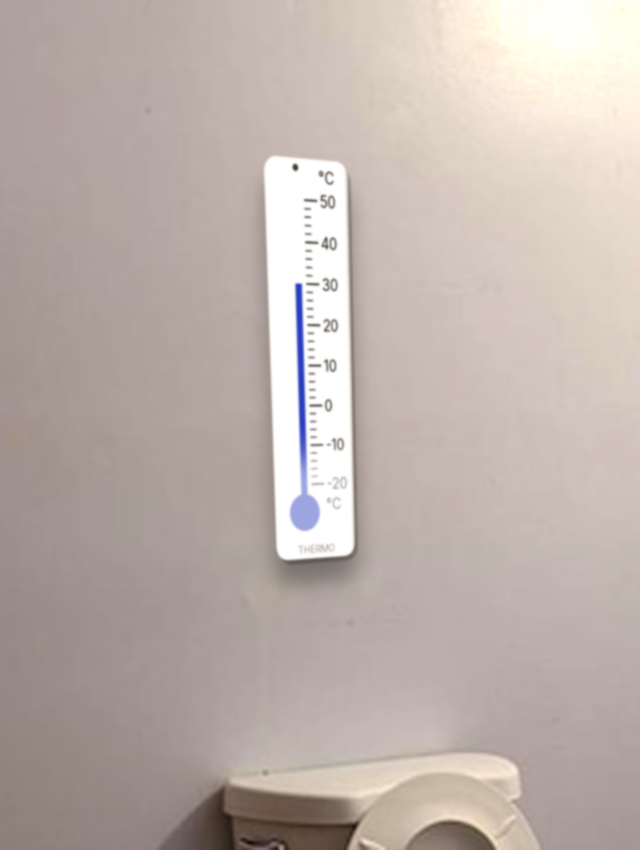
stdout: 30
